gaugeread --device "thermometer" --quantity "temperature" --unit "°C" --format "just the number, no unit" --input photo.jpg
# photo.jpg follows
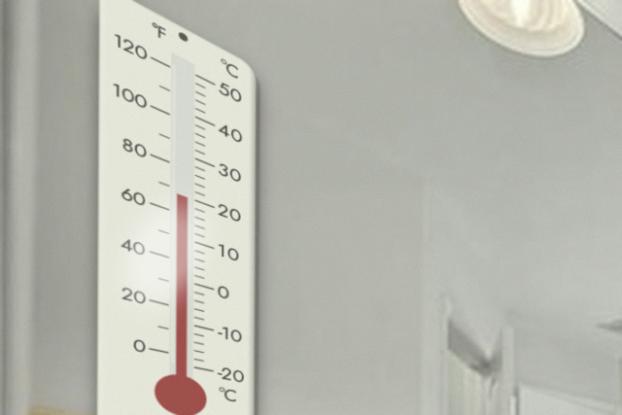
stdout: 20
